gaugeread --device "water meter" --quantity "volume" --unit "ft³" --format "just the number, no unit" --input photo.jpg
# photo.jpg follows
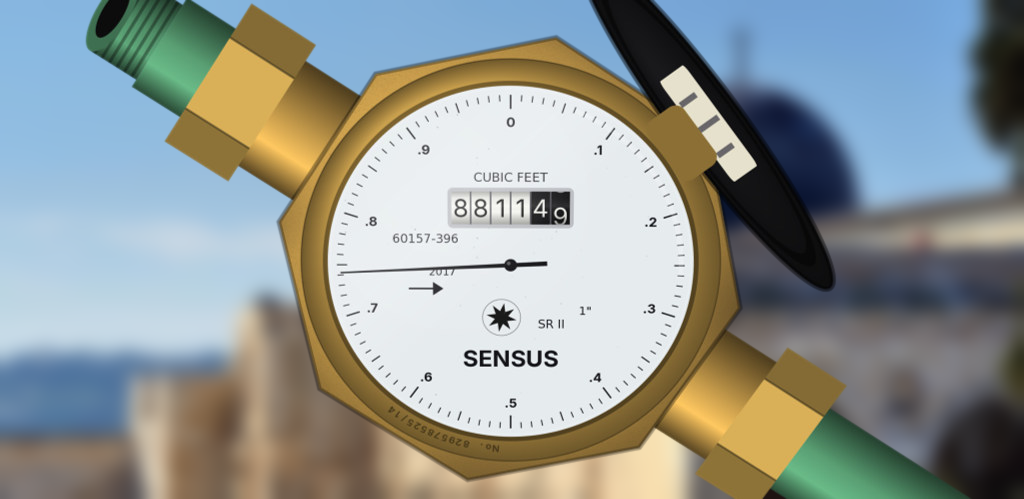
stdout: 881148.74
